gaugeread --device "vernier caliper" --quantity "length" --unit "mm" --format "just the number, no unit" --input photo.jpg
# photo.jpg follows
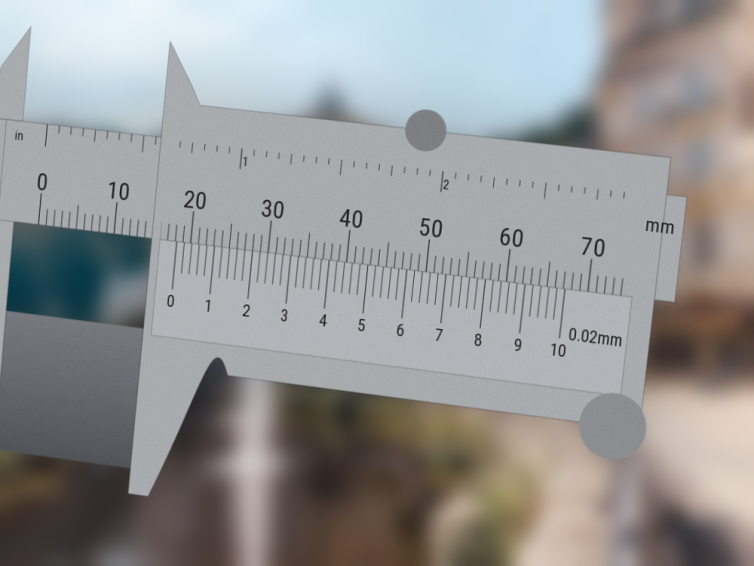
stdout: 18.2
